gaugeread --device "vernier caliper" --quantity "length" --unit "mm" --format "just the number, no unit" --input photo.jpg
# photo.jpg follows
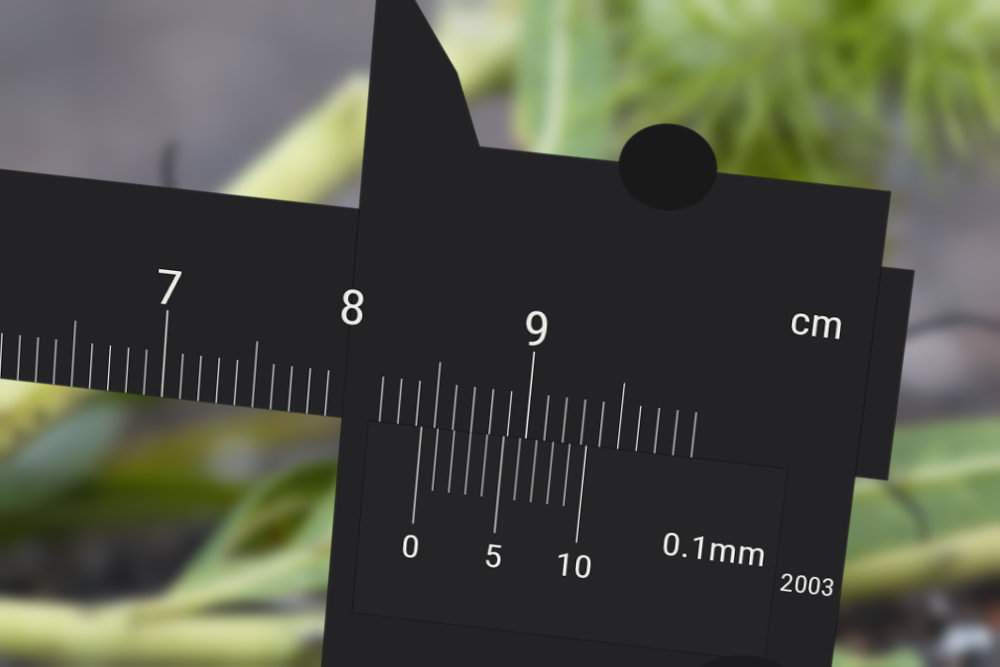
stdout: 84.3
